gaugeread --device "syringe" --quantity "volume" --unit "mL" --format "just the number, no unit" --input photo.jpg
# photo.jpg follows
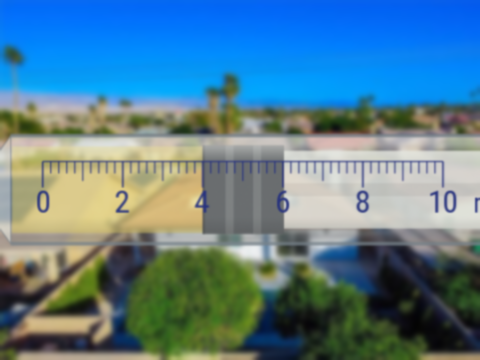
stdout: 4
